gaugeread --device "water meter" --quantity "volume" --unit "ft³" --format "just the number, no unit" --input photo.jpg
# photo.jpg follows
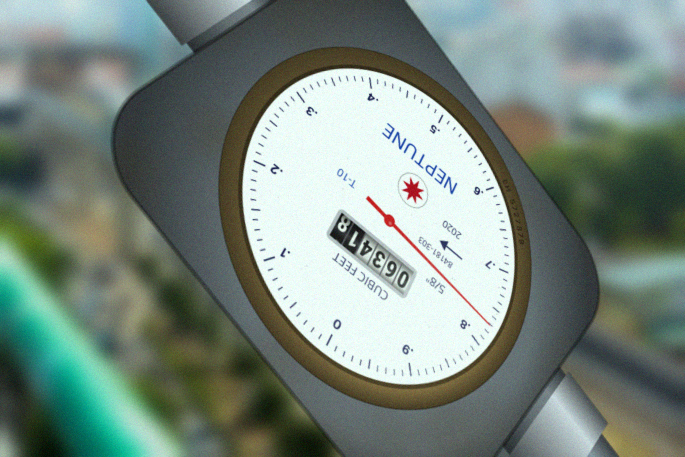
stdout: 63417.77
